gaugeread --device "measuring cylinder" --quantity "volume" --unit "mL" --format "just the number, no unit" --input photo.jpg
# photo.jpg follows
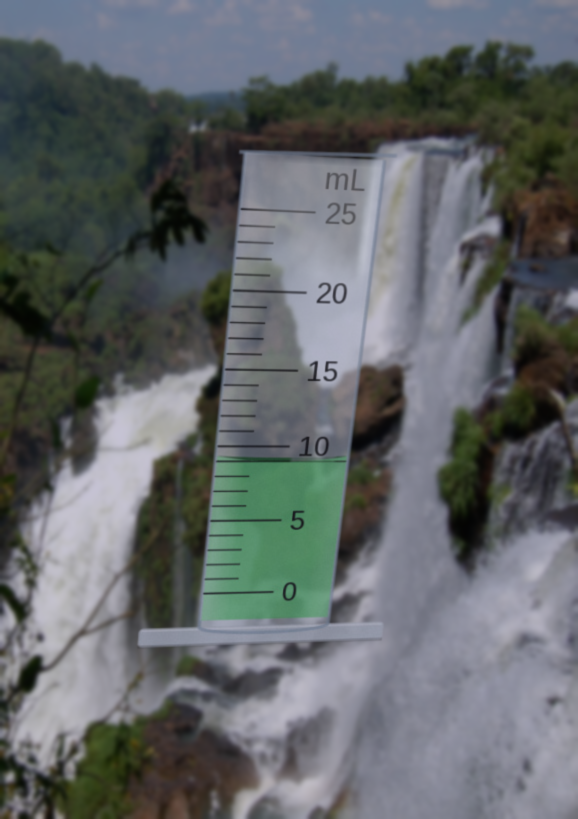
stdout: 9
